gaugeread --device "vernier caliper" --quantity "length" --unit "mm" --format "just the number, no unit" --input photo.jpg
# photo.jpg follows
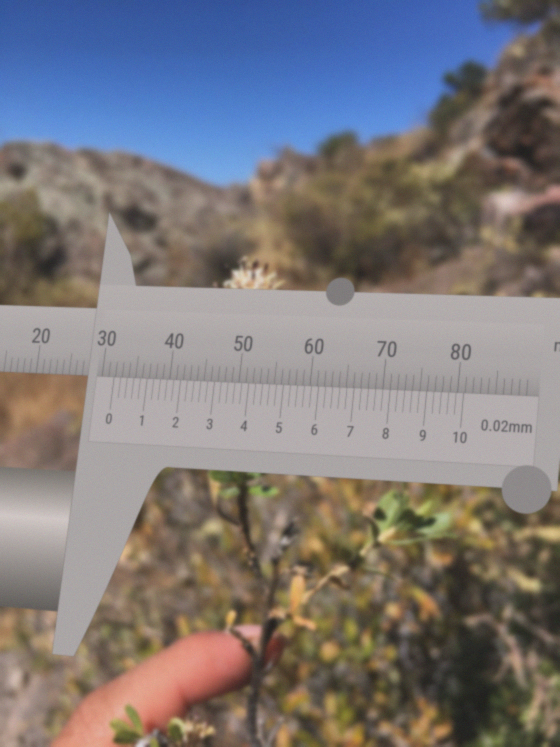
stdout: 31.8
